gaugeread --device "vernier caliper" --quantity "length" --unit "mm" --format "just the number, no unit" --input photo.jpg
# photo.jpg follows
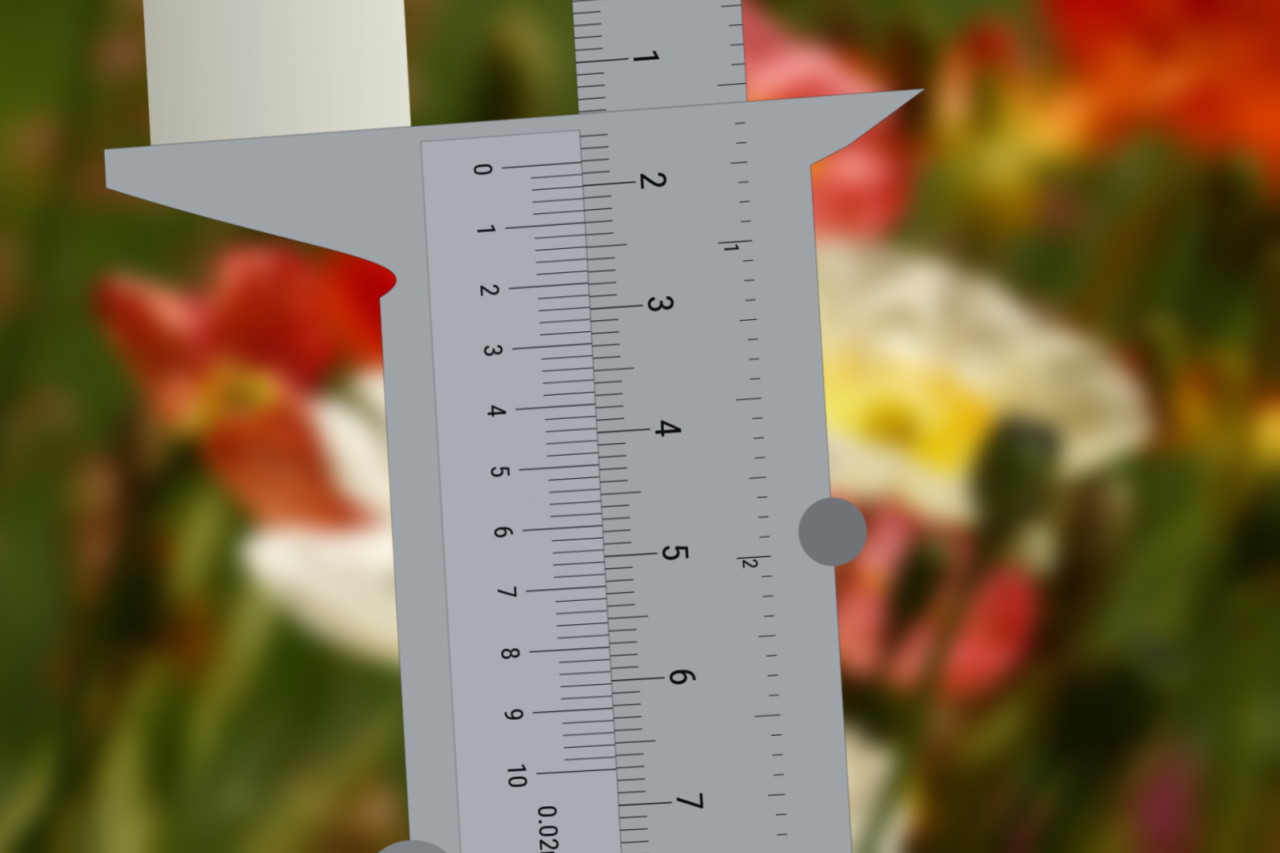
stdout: 18.1
